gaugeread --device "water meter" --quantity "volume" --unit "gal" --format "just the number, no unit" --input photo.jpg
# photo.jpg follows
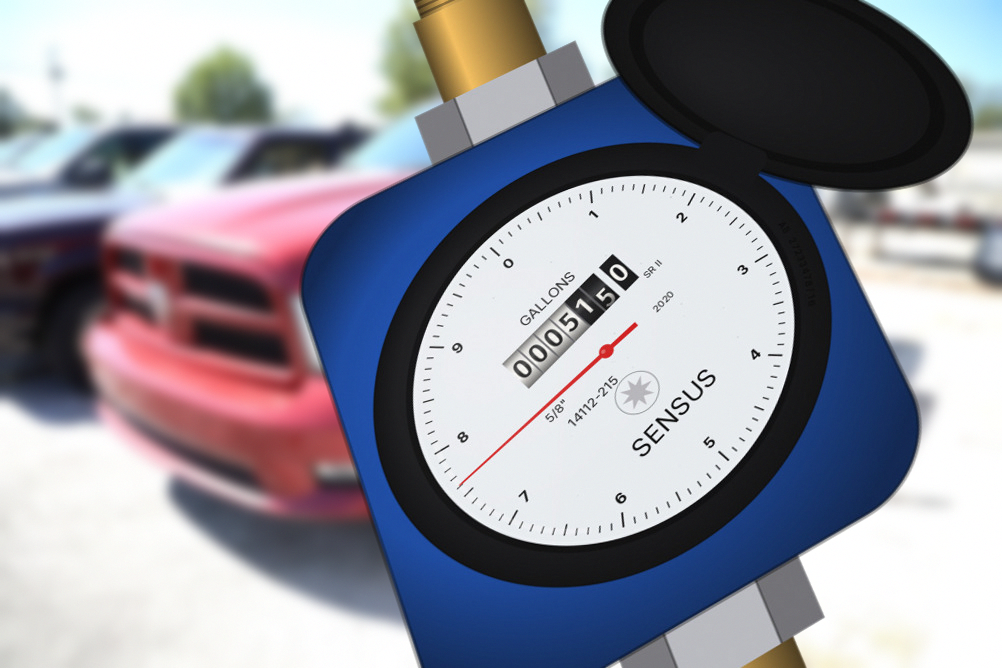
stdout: 5147.6
